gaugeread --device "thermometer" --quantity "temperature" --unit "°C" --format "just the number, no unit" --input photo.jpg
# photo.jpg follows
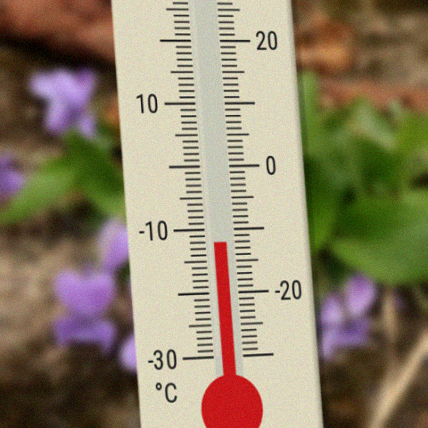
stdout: -12
